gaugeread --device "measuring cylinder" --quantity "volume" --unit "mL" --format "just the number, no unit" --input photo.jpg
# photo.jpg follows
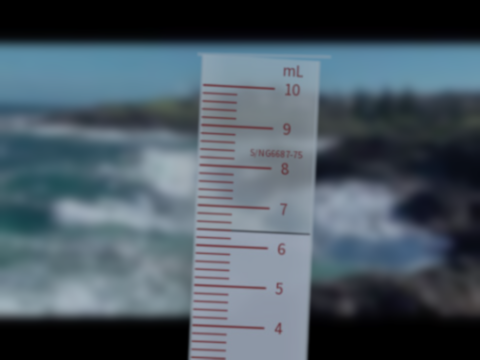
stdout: 6.4
